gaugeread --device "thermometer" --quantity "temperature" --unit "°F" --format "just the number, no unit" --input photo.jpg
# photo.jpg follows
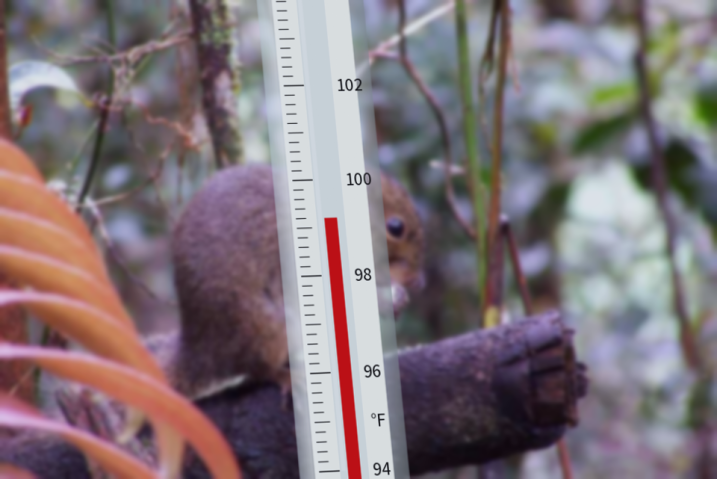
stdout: 99.2
